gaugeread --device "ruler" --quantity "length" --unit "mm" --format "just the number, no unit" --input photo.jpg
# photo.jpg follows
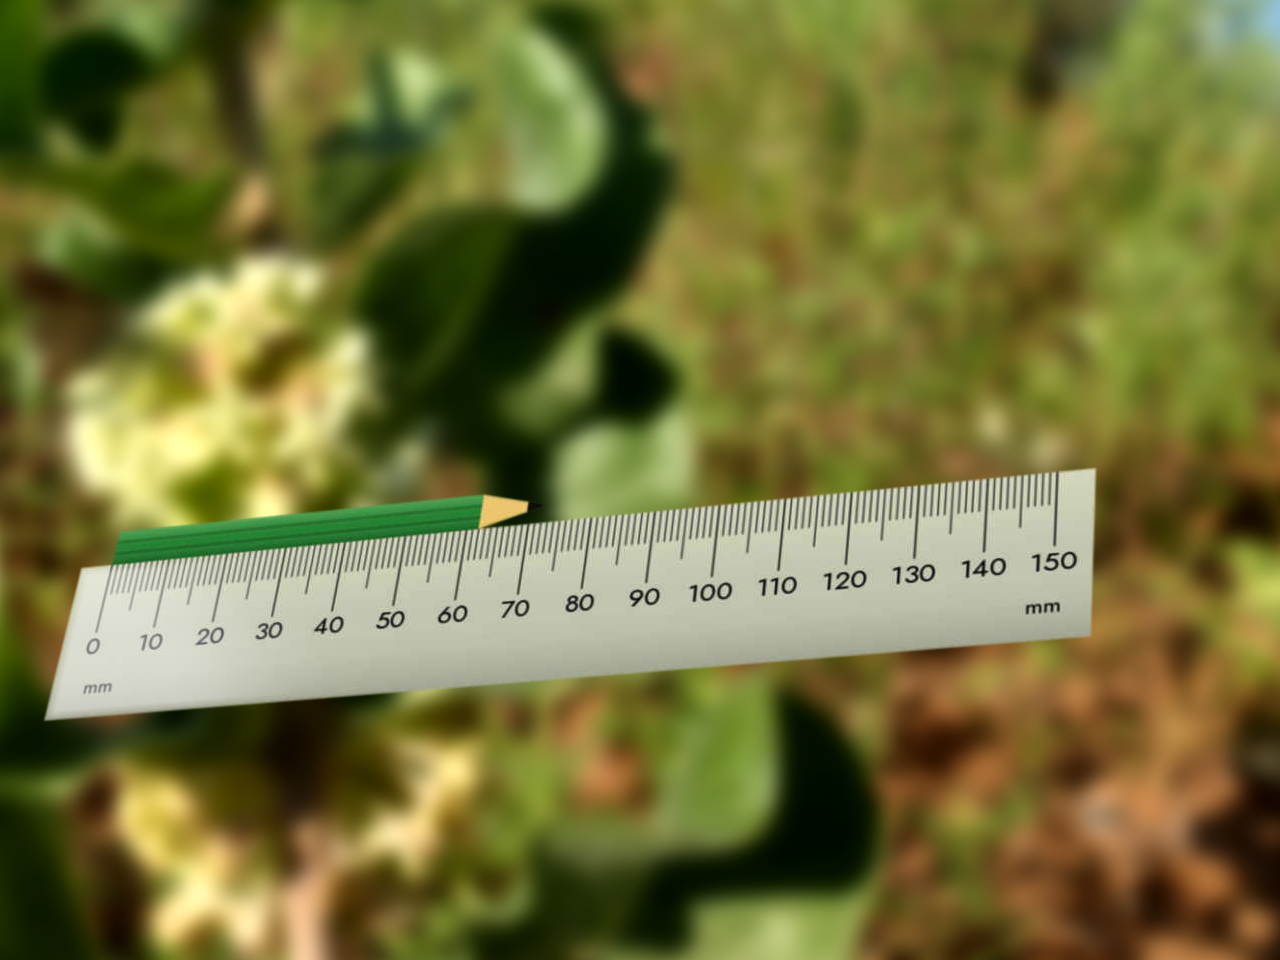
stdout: 72
